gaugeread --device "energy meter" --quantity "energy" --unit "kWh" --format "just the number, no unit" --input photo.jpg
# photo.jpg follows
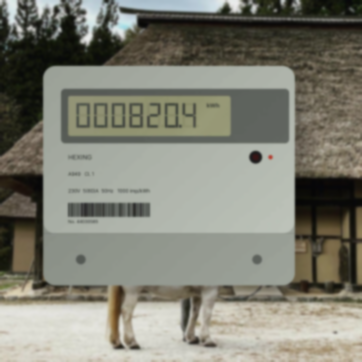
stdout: 820.4
